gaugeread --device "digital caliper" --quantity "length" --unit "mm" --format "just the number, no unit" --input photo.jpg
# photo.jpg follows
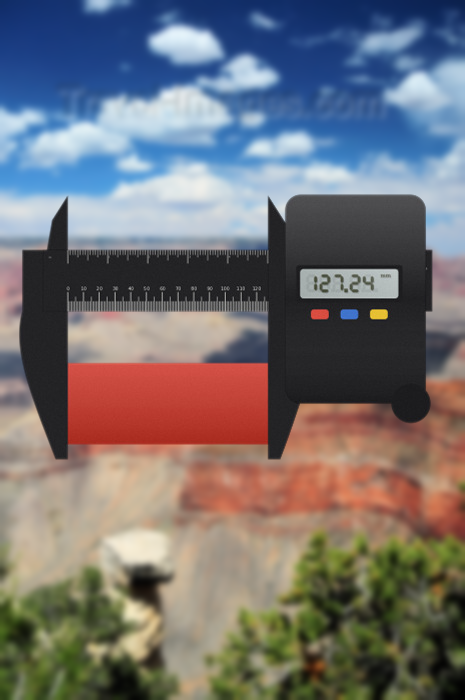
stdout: 127.24
